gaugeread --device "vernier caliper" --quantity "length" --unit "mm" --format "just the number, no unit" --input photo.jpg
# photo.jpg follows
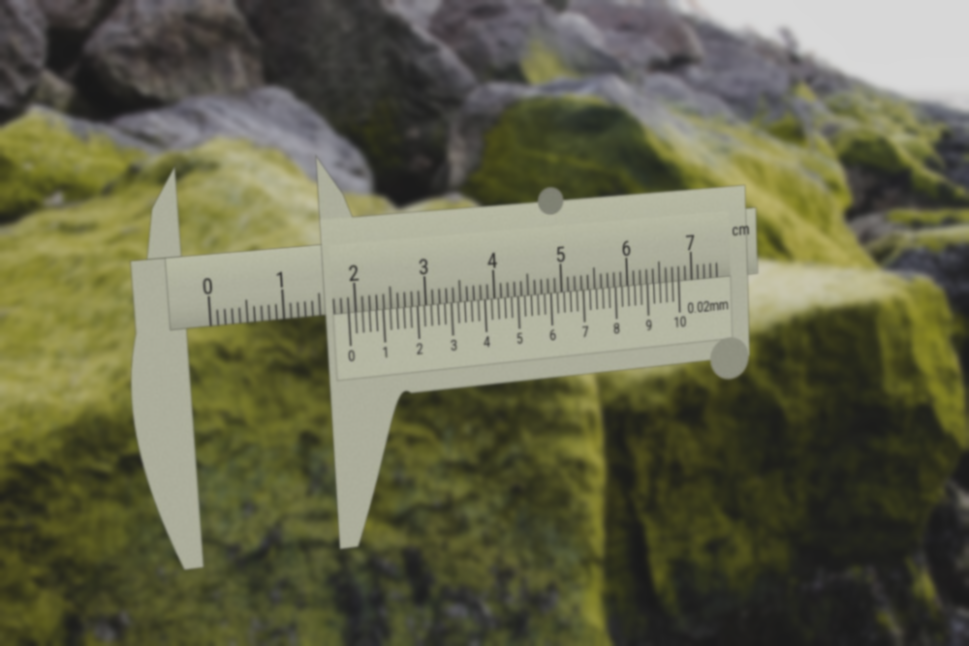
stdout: 19.0
